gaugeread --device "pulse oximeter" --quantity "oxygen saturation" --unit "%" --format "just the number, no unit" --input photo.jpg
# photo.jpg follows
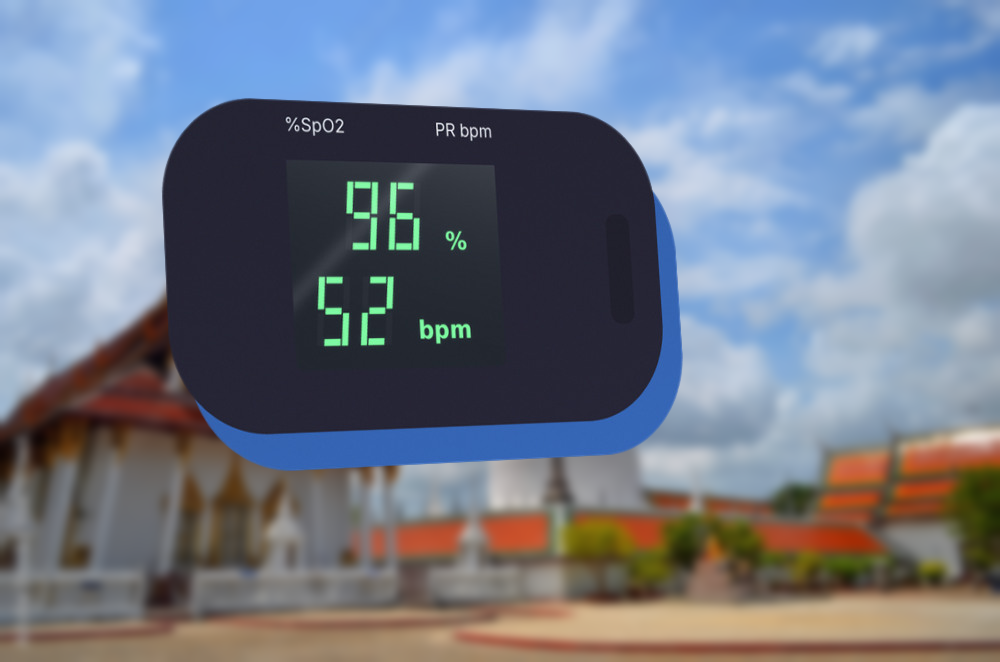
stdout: 96
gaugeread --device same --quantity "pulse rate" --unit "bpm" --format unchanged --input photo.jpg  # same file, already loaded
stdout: 52
